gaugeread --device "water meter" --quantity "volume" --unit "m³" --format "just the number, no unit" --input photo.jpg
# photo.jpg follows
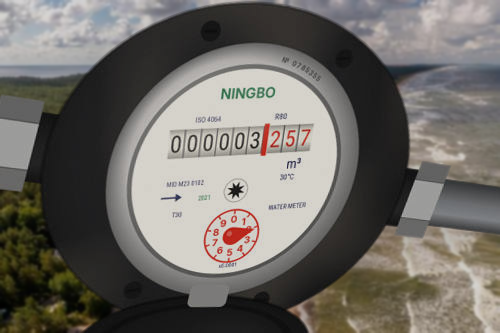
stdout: 3.2572
